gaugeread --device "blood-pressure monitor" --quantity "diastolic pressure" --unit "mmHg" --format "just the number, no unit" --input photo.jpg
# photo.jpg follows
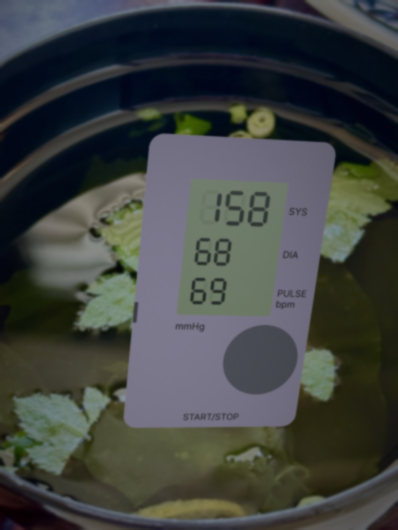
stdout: 68
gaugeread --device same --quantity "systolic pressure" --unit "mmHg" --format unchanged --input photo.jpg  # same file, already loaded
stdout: 158
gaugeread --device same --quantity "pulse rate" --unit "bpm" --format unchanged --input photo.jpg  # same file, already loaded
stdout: 69
